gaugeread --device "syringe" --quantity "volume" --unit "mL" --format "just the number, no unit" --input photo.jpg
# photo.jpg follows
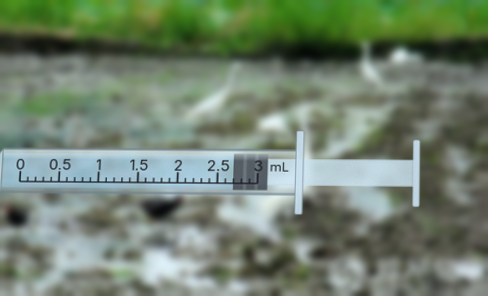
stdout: 2.7
